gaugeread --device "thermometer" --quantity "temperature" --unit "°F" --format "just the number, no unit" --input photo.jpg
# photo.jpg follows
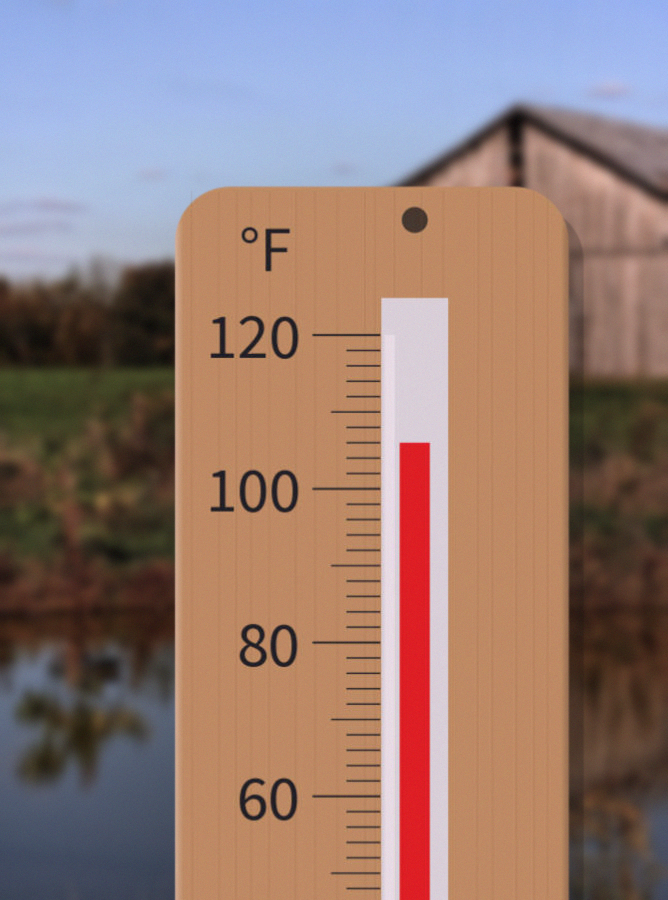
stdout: 106
